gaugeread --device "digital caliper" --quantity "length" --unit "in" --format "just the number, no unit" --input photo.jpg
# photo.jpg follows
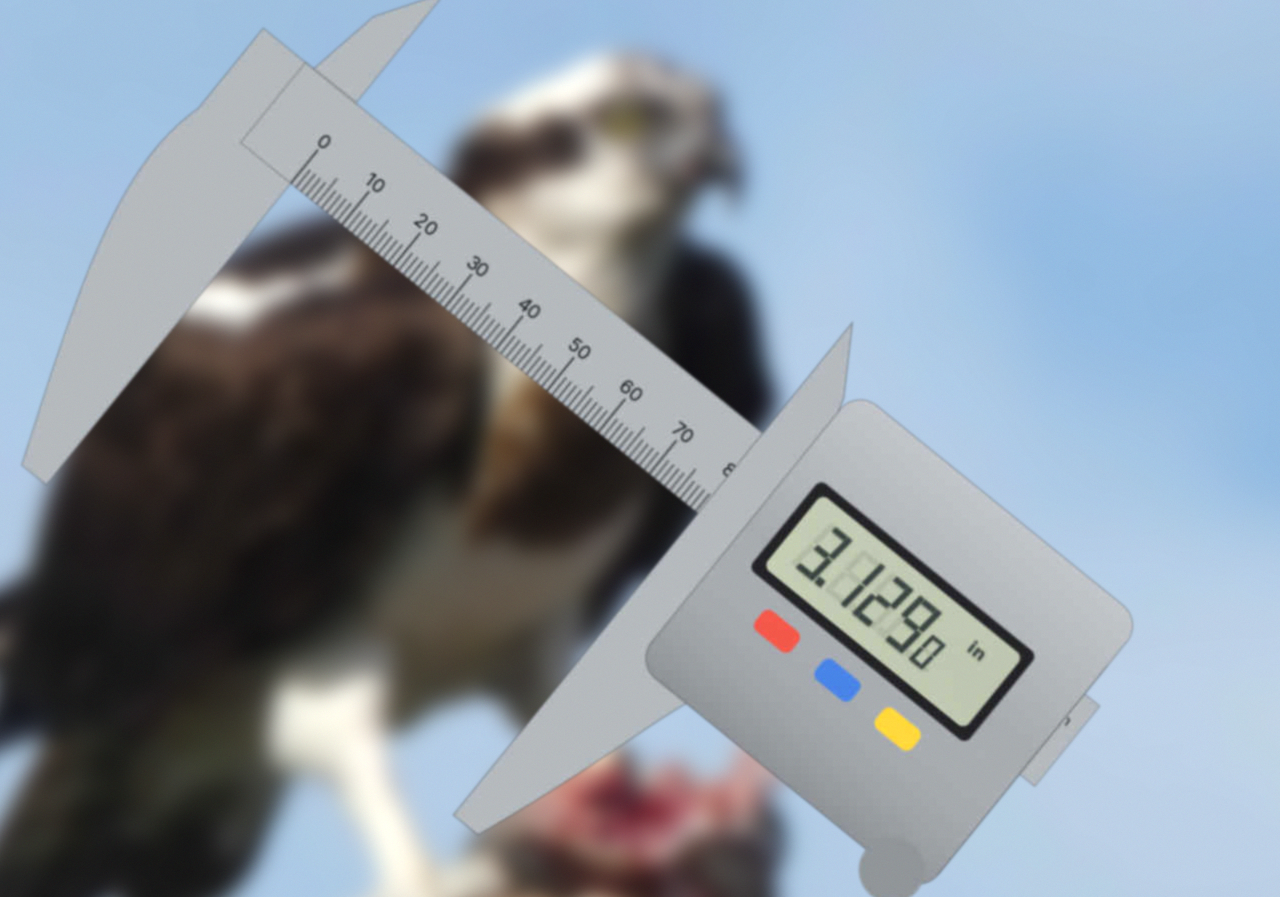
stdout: 3.1290
